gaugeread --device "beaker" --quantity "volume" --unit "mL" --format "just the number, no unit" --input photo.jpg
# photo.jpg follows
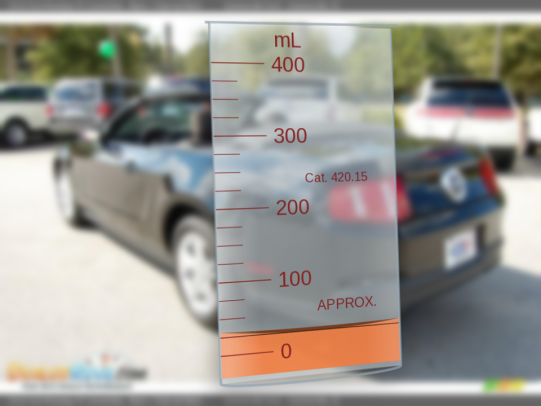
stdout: 25
